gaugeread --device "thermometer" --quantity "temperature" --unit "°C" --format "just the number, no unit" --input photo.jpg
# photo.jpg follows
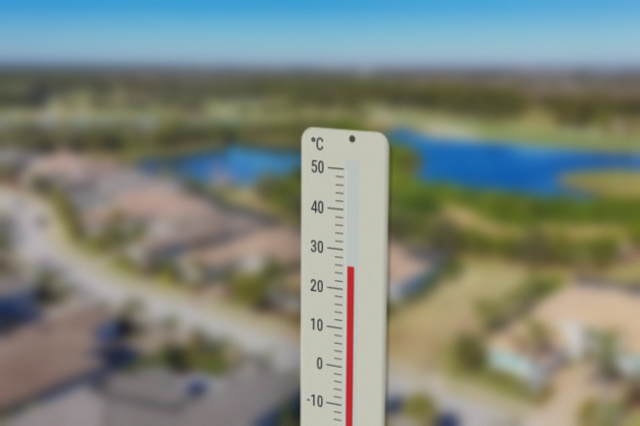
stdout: 26
